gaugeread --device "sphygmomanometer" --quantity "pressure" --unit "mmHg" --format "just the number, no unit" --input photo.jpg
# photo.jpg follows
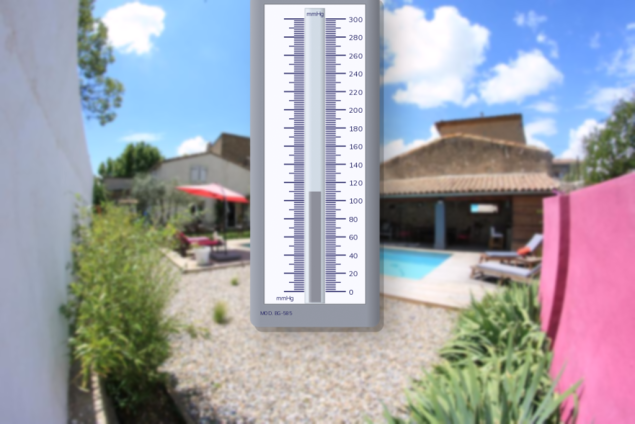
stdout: 110
